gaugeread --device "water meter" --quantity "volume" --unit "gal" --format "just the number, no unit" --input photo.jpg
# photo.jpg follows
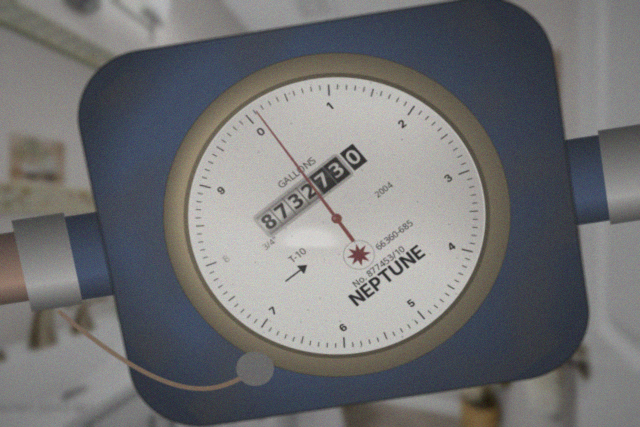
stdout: 8732730.1
